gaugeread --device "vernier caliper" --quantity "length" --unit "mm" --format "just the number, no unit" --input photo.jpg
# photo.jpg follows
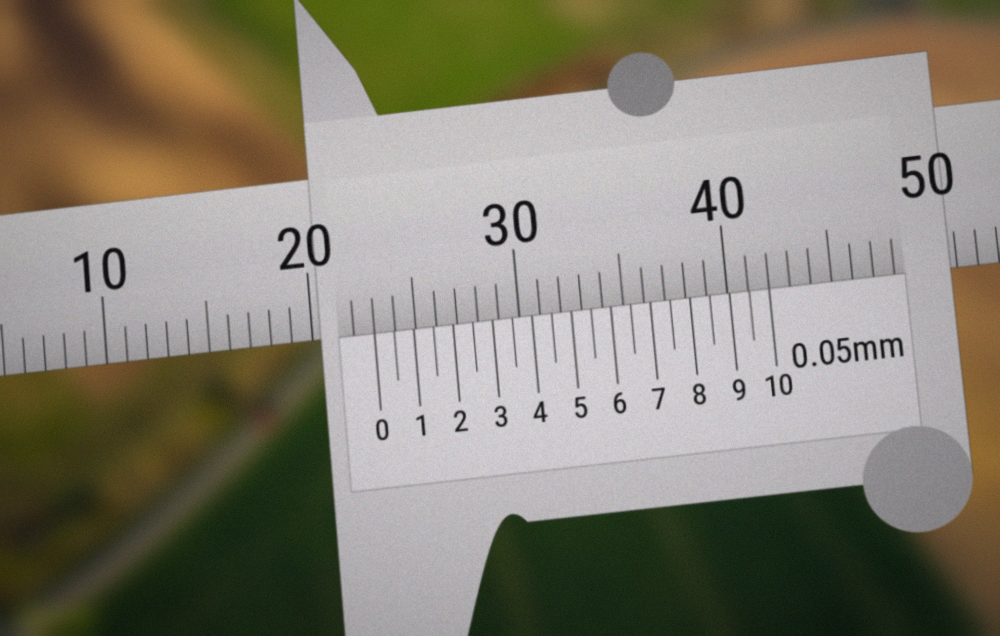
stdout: 23.0
